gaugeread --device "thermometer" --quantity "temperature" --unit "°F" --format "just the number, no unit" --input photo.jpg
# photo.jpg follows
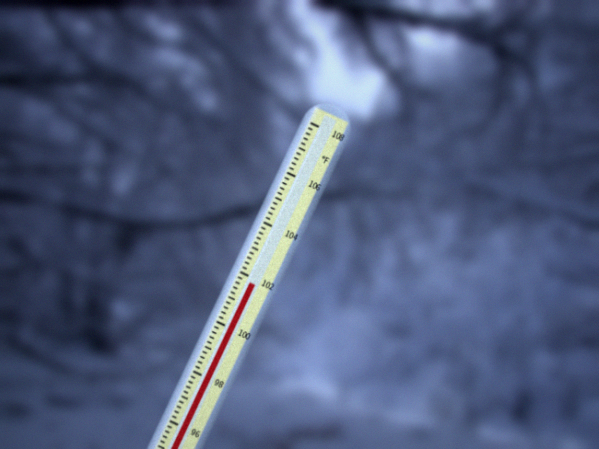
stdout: 101.8
